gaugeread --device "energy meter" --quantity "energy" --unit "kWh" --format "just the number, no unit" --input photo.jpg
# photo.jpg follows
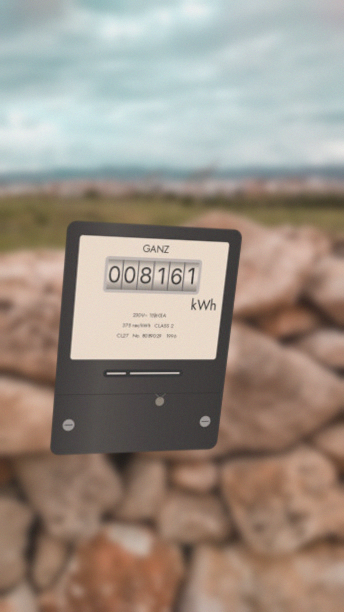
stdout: 8161
